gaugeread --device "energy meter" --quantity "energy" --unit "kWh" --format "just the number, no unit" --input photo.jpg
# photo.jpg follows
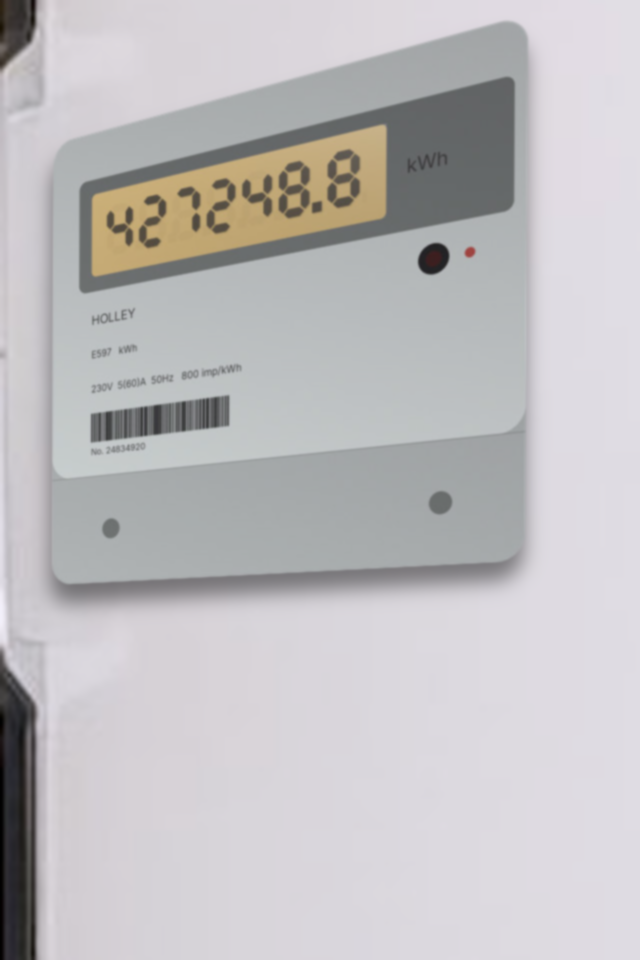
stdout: 427248.8
